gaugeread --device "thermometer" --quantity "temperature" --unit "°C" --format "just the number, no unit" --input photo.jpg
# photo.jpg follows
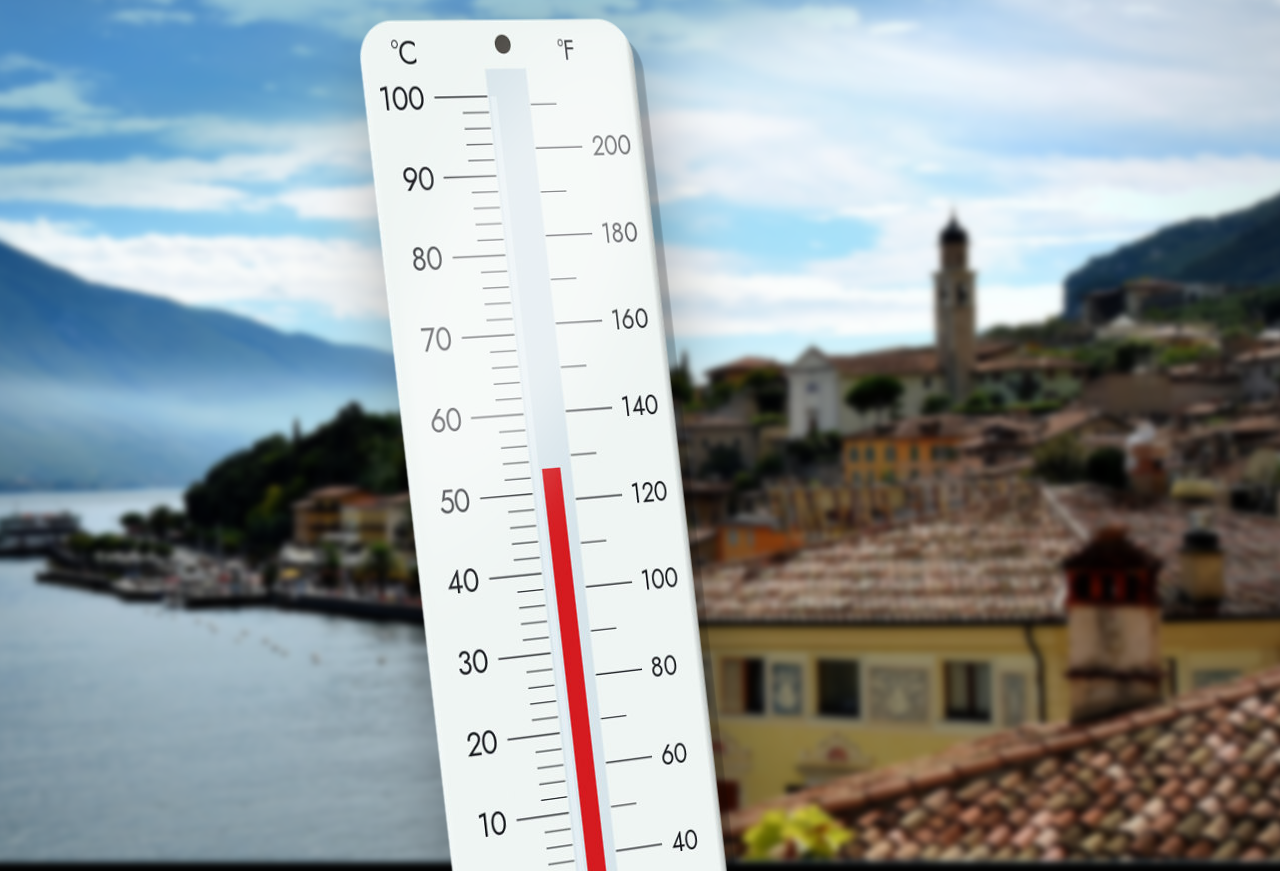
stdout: 53
